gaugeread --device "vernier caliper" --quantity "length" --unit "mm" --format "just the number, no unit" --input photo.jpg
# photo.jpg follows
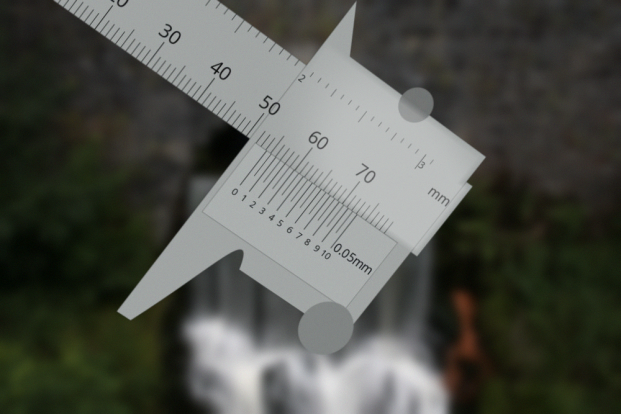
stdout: 54.2
